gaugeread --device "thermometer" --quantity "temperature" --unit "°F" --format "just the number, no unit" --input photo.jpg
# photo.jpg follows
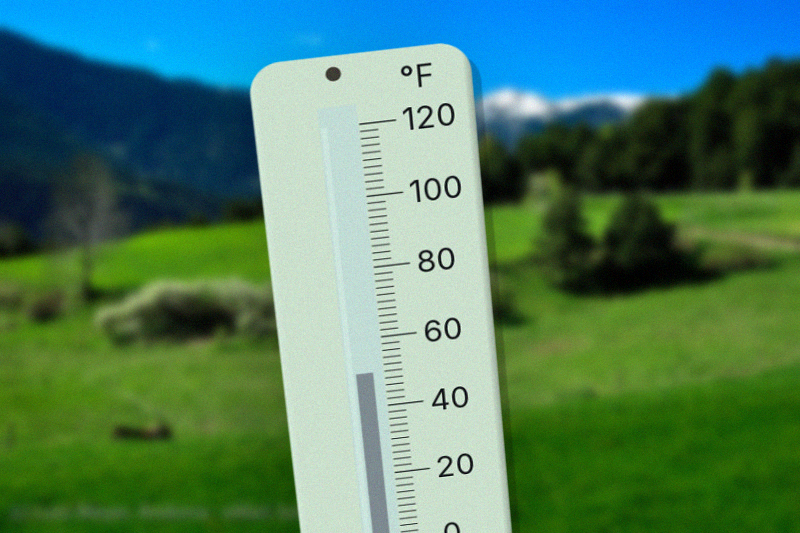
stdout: 50
